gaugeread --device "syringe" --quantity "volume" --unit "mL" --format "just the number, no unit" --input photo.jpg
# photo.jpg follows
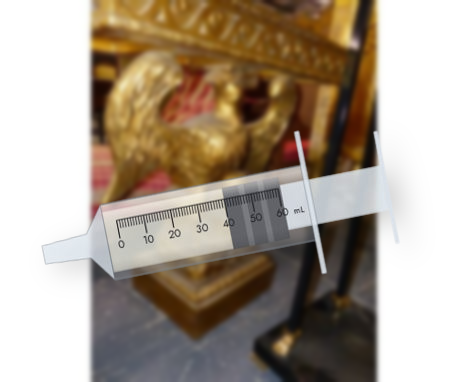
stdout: 40
